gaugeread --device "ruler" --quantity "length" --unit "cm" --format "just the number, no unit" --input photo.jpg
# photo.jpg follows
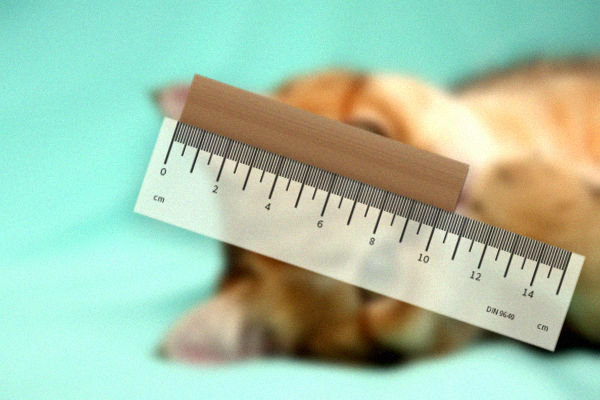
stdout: 10.5
